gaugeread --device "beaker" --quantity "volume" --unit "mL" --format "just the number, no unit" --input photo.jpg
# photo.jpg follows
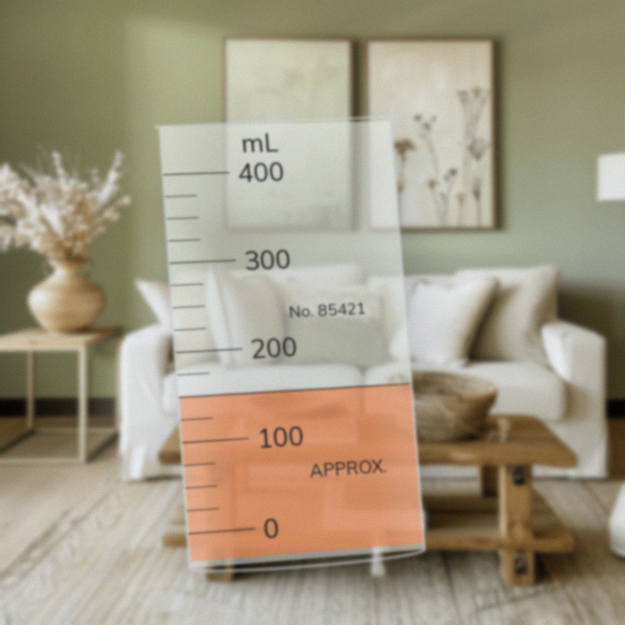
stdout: 150
